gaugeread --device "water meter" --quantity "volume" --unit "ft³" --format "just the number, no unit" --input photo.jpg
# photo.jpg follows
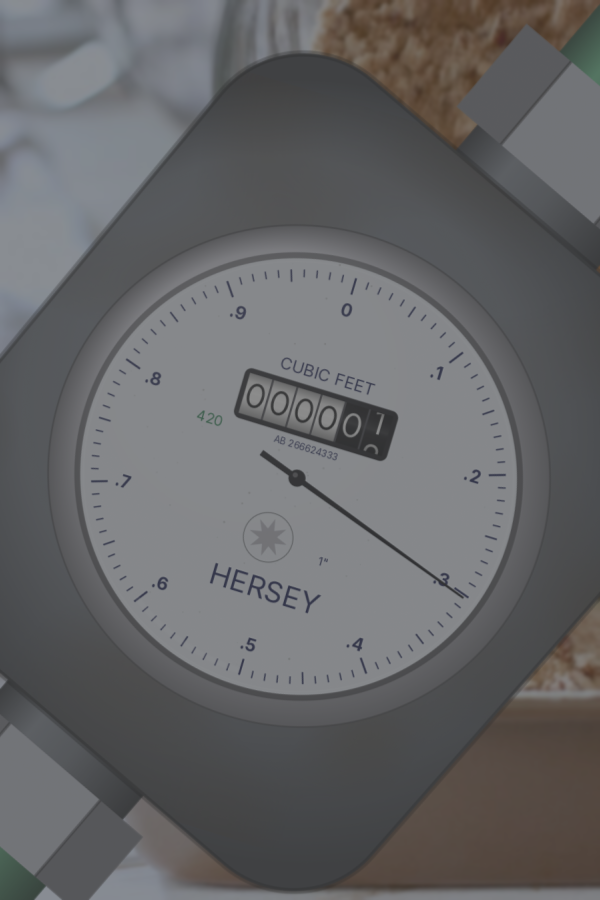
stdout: 1.30
